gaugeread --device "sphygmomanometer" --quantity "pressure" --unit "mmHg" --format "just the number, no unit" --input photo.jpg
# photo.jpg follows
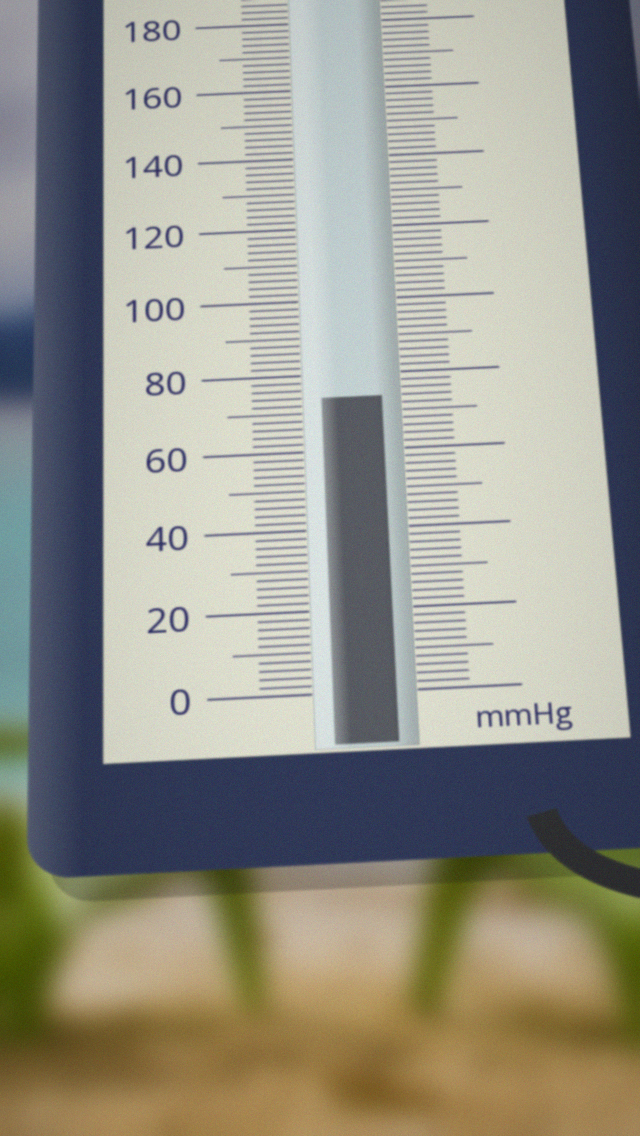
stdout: 74
